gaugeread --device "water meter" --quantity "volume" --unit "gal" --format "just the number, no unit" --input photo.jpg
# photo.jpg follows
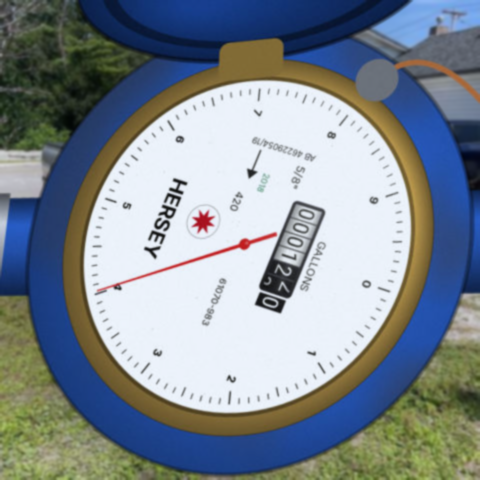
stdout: 1224.0
